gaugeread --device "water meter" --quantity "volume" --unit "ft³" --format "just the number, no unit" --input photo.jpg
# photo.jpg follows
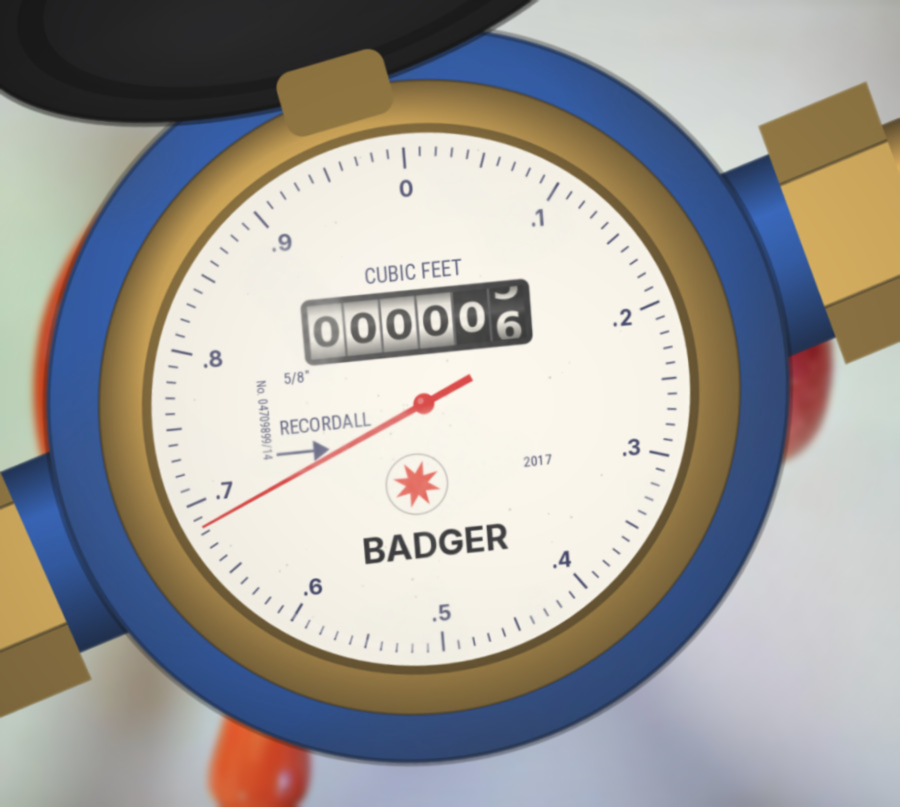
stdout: 5.68
